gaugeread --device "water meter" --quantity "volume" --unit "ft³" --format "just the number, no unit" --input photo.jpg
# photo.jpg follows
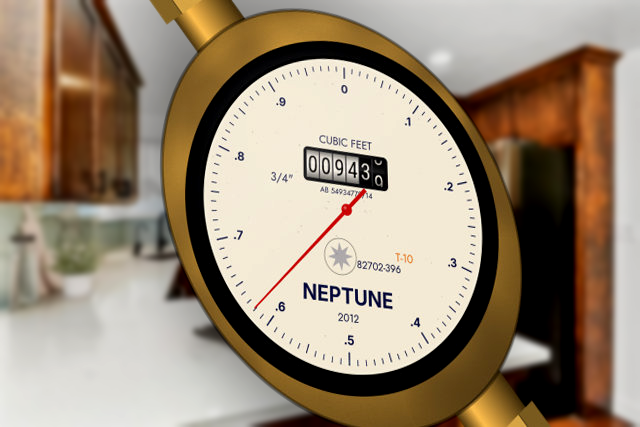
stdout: 9438.62
